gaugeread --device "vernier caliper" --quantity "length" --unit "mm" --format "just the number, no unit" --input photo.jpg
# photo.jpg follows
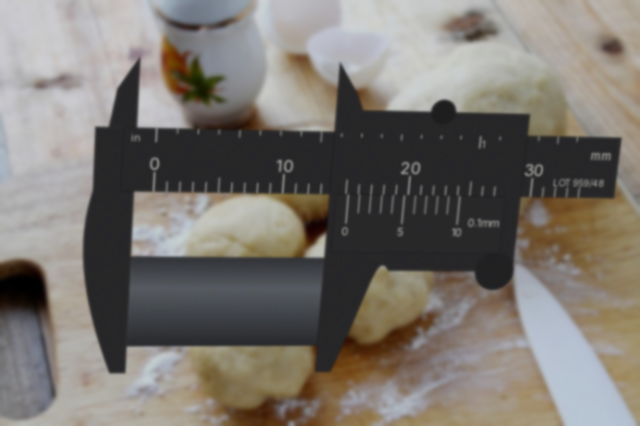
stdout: 15.2
